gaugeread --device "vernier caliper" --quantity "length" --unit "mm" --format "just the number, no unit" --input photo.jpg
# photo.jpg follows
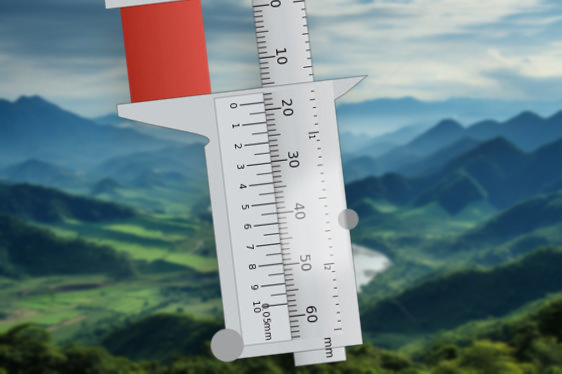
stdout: 18.5
